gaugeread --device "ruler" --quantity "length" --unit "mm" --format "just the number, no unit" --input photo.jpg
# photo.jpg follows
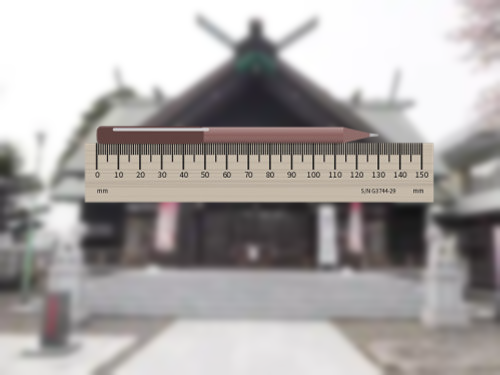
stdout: 130
